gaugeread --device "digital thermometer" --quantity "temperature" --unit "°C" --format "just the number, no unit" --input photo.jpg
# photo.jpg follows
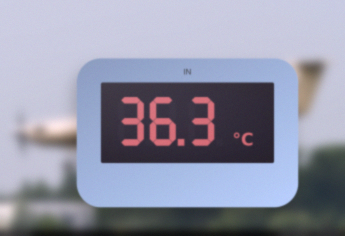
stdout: 36.3
